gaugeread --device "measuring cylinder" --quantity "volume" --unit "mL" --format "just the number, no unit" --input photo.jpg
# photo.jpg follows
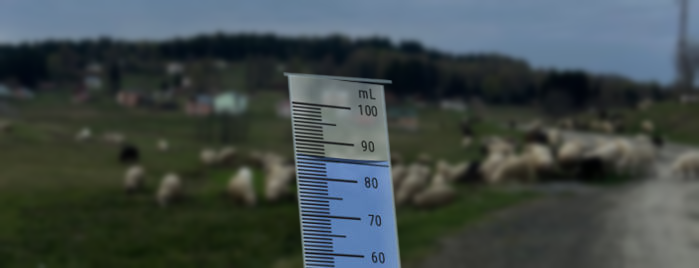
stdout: 85
